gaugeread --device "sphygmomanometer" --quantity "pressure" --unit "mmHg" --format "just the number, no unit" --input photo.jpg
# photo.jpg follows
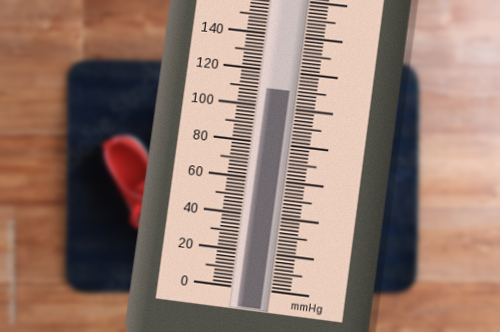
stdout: 110
